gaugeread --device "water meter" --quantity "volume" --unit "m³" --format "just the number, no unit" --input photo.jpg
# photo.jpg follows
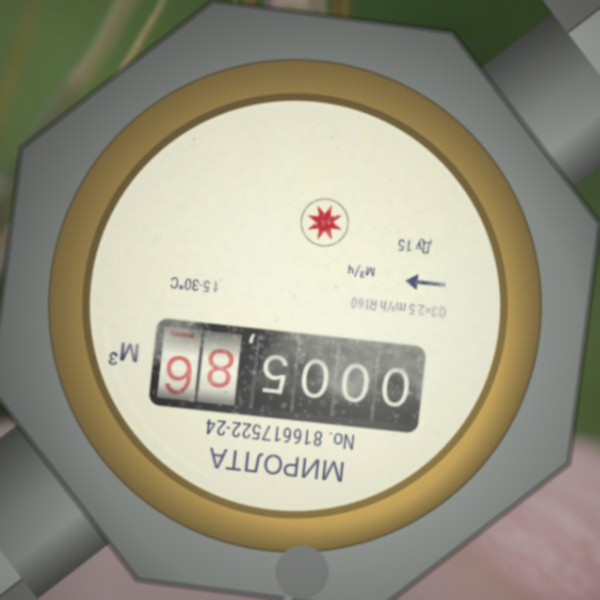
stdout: 5.86
